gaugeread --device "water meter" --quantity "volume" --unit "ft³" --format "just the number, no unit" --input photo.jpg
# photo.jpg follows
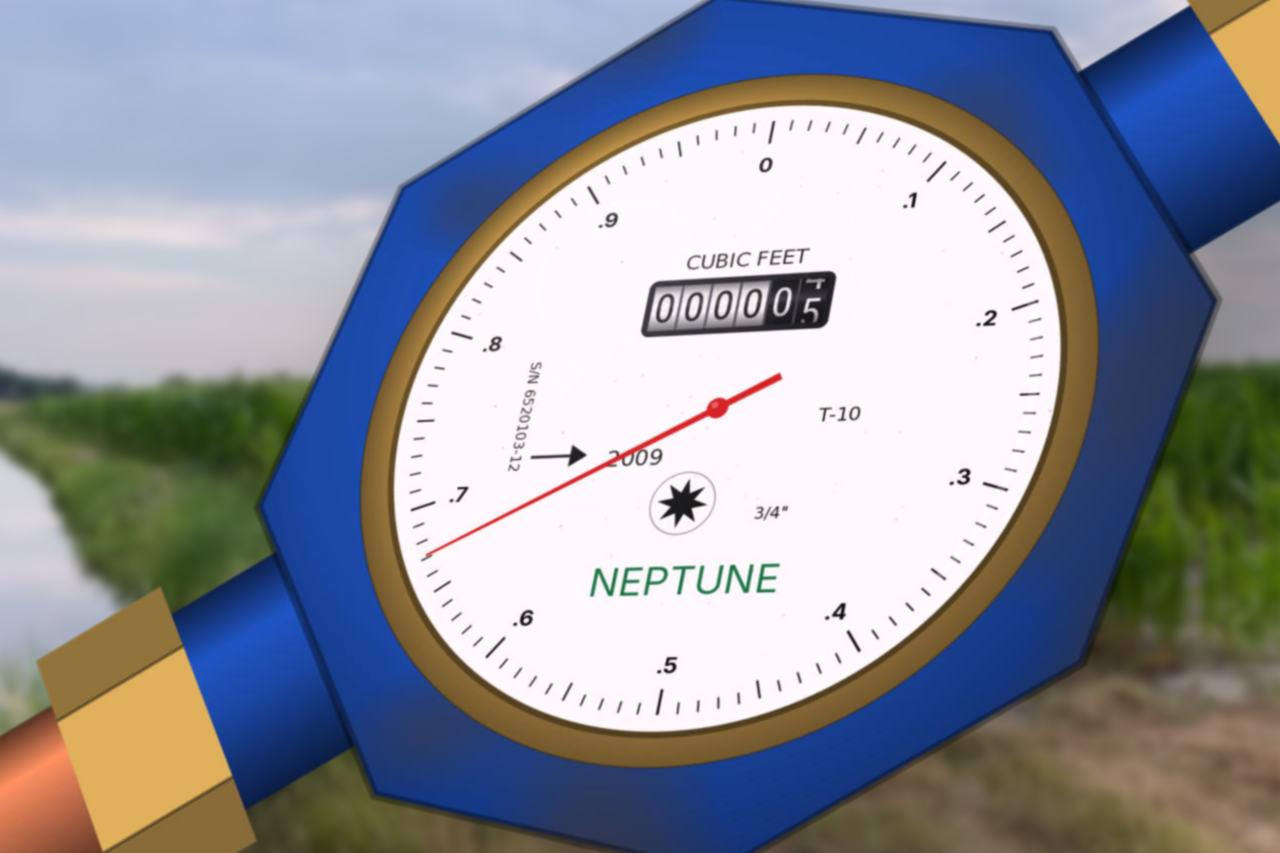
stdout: 4.67
